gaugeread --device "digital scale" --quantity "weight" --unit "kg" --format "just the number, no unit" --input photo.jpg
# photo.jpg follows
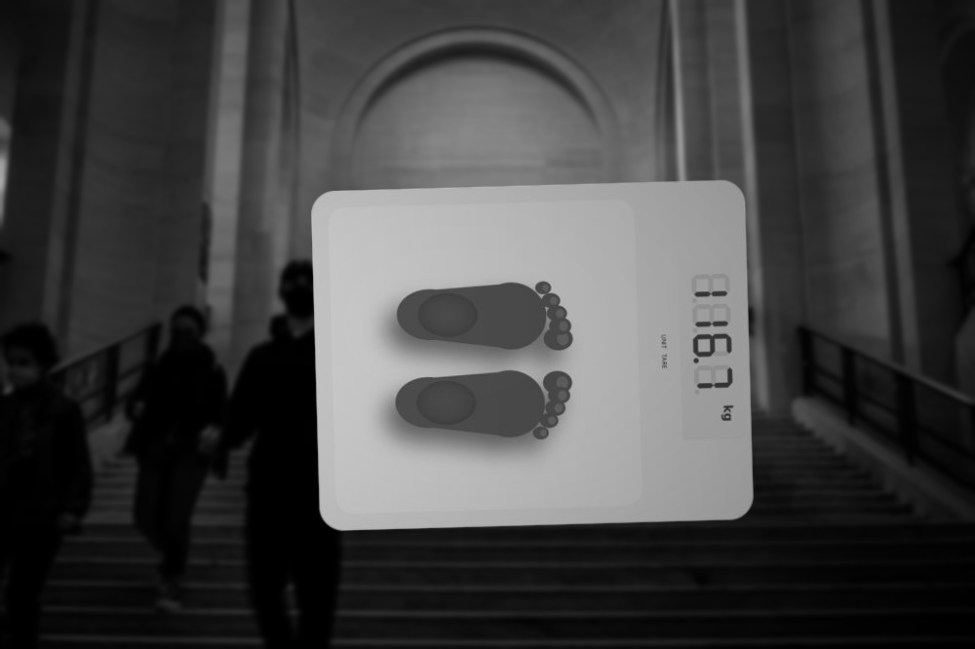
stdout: 116.7
